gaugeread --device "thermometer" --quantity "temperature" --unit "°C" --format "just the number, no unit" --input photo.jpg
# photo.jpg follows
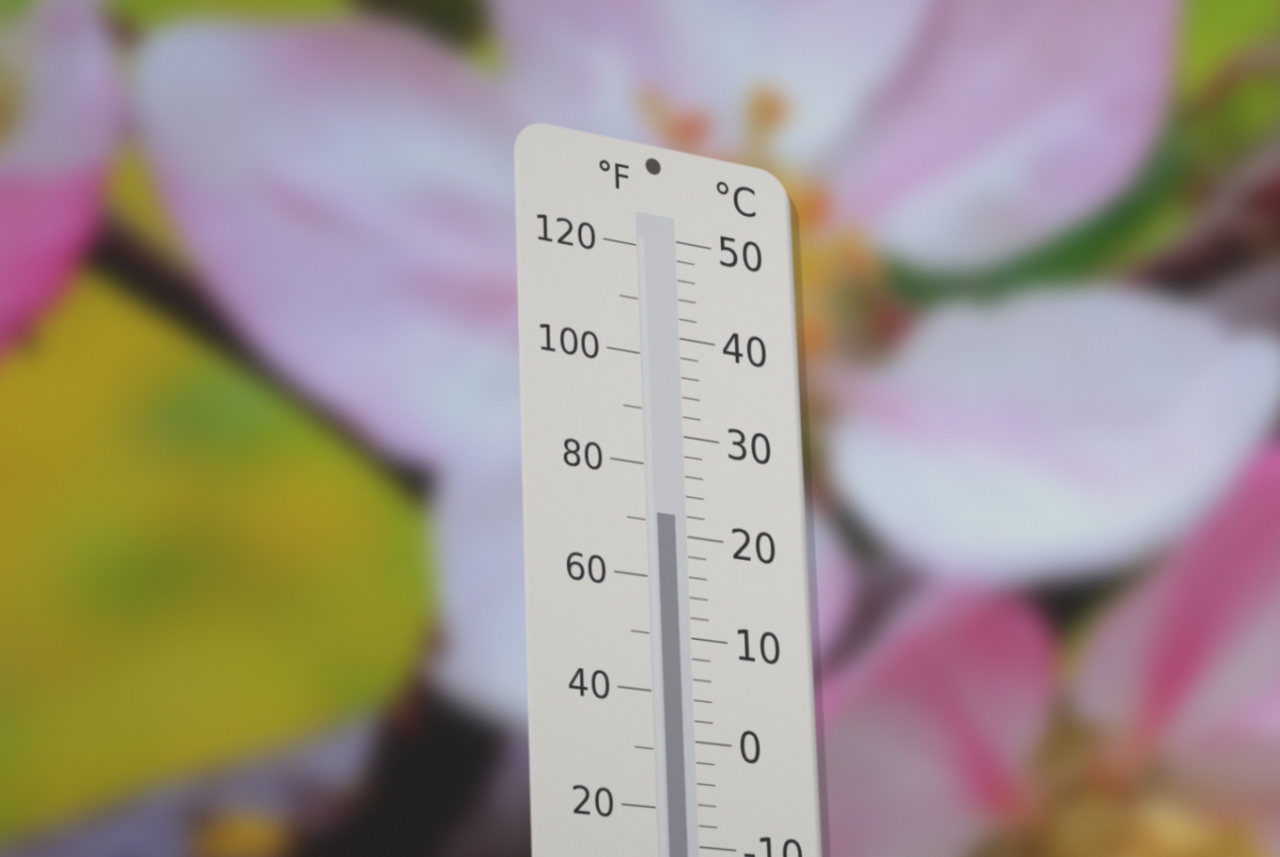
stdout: 22
